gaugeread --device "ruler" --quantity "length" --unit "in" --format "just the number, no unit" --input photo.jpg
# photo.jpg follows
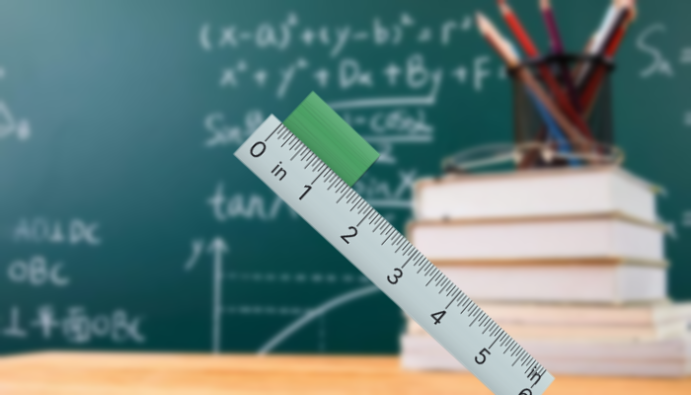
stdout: 1.5
